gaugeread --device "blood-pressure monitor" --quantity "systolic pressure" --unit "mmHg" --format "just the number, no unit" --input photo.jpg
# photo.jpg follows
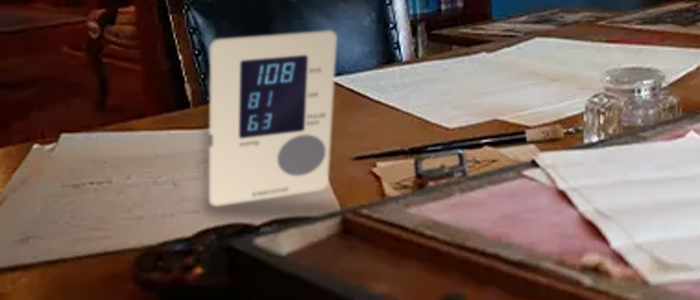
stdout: 108
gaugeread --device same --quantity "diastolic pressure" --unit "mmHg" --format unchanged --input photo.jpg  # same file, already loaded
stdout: 81
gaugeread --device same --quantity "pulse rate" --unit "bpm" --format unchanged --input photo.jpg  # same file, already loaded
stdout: 63
